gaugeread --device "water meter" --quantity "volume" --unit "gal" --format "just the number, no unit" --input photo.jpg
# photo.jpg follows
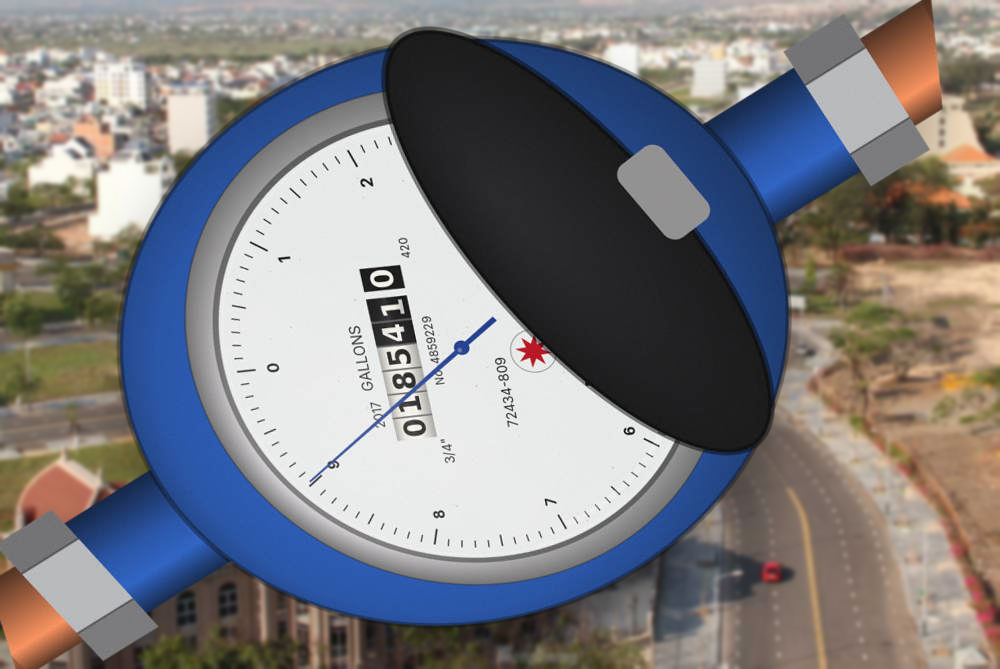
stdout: 185409.0
